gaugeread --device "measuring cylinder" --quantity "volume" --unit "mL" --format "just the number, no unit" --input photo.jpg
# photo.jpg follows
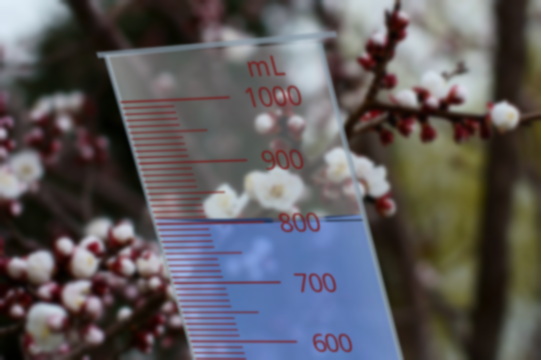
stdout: 800
